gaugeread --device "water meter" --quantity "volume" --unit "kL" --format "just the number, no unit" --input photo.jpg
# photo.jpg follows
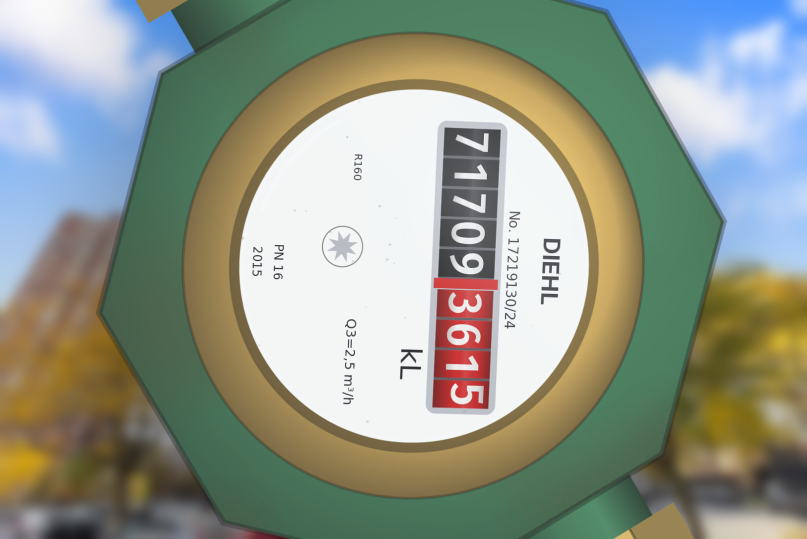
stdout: 71709.3615
